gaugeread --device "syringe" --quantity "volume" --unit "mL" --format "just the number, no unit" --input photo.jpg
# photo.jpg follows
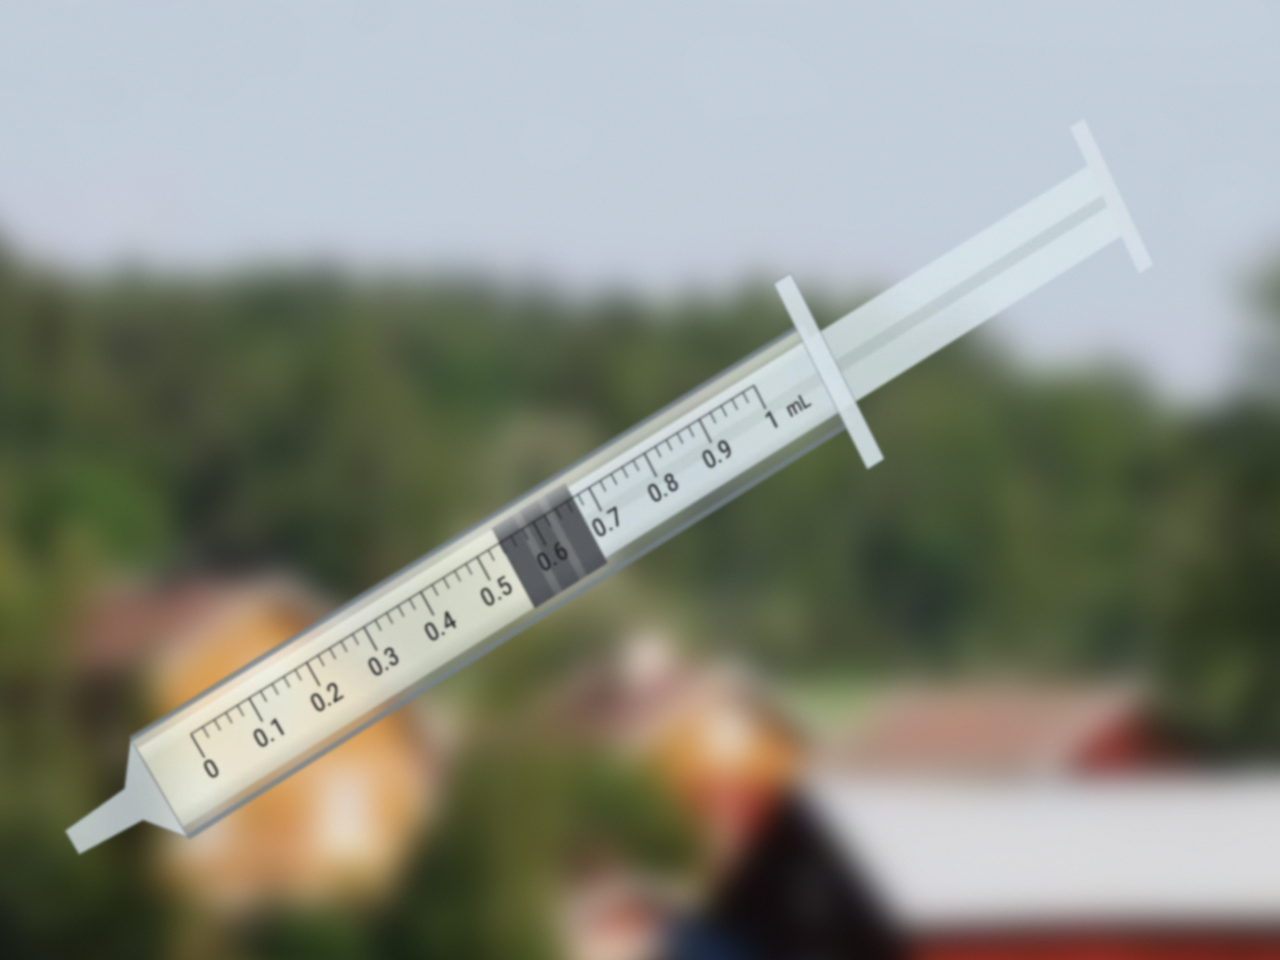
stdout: 0.54
